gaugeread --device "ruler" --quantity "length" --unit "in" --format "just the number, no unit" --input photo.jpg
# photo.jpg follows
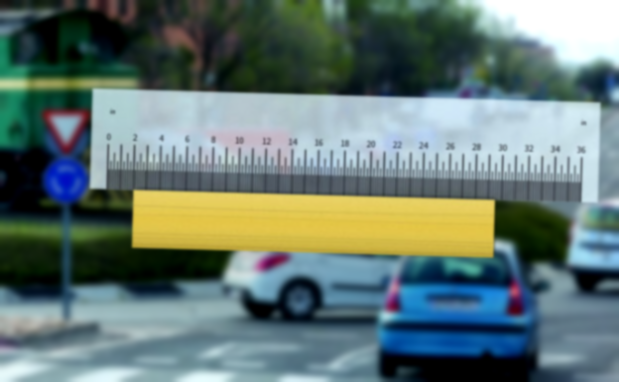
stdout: 27.5
